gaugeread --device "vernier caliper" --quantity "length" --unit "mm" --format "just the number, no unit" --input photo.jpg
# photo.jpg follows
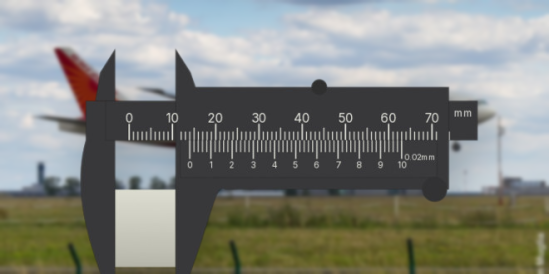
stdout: 14.0
